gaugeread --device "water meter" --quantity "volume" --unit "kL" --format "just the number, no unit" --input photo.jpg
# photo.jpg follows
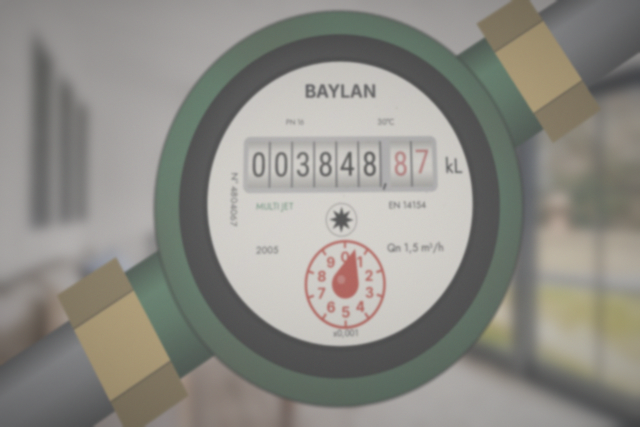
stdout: 3848.870
